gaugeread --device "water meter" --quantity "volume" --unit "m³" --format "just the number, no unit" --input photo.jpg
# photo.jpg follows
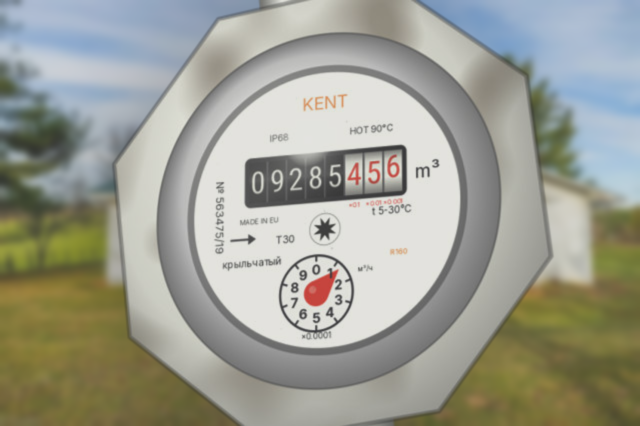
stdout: 9285.4561
